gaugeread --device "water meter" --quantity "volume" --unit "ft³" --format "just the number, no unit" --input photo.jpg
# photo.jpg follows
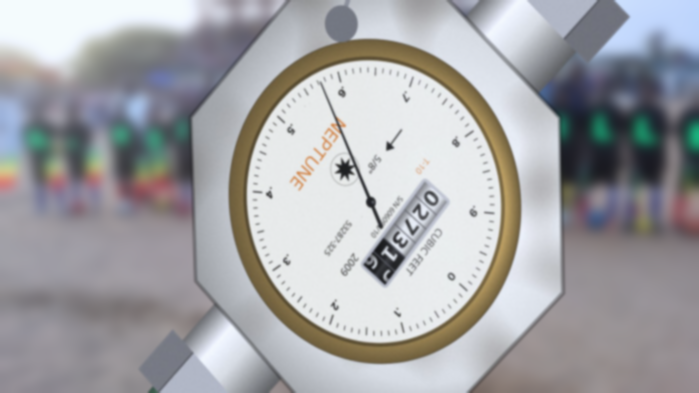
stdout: 27315.57
